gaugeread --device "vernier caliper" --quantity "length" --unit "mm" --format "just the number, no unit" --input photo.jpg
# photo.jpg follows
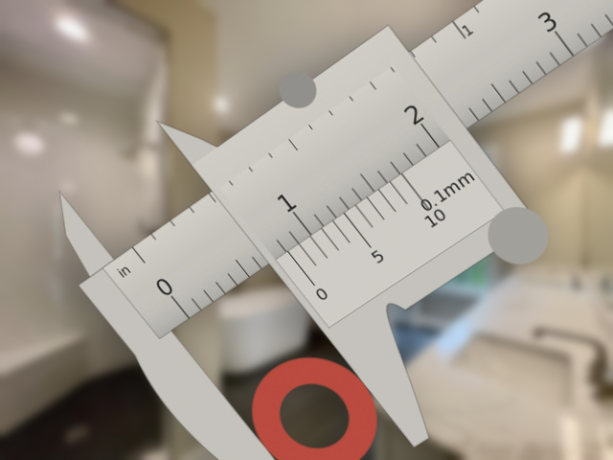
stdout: 8.1
